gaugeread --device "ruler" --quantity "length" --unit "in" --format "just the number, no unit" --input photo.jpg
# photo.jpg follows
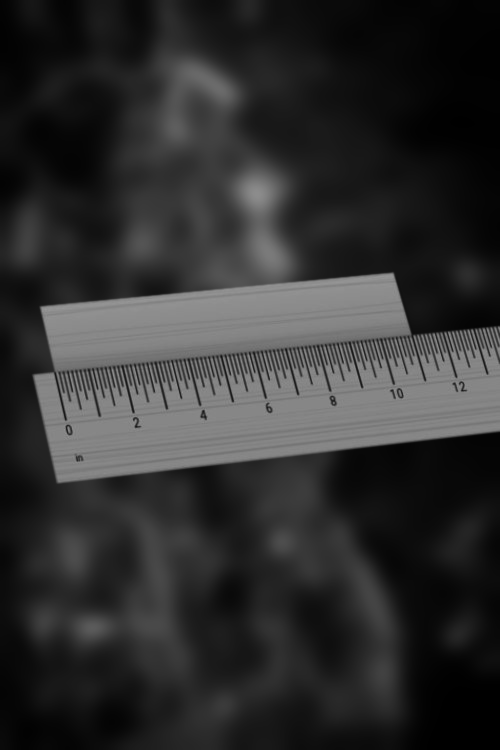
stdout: 11
